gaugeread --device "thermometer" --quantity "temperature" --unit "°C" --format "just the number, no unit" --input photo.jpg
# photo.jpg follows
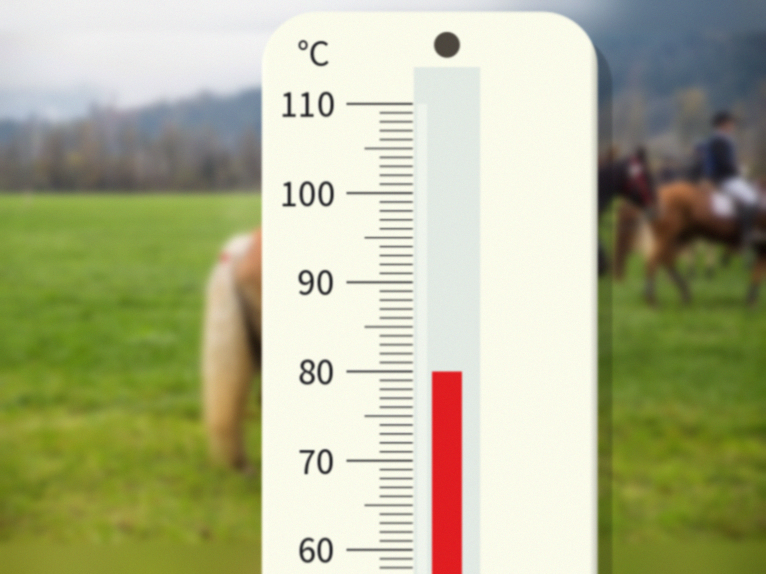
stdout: 80
